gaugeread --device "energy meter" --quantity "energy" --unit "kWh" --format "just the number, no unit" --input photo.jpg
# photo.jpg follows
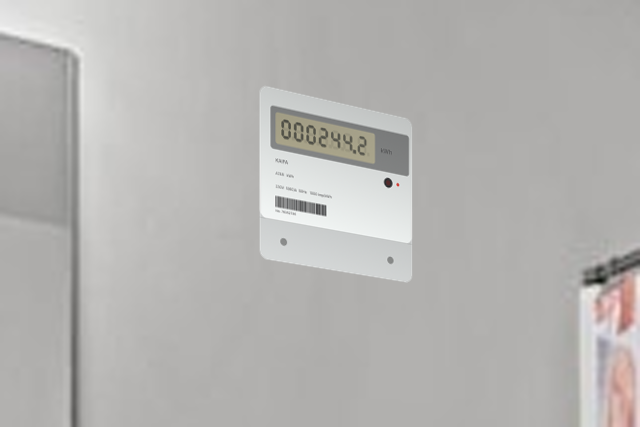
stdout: 244.2
